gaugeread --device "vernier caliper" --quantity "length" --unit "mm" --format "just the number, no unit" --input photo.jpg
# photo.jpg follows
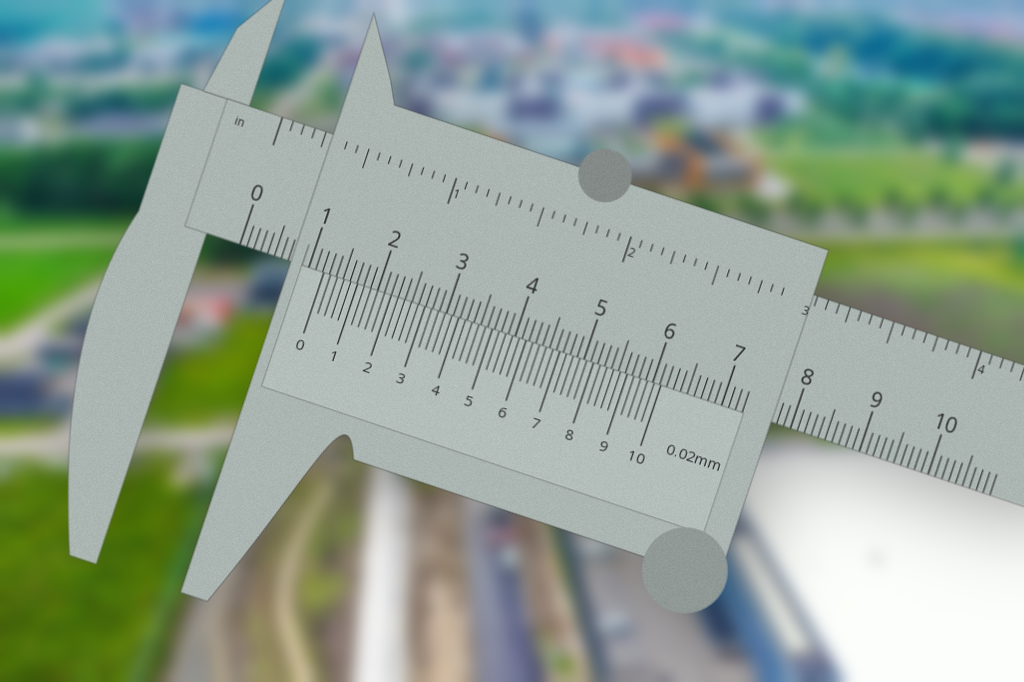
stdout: 12.2
